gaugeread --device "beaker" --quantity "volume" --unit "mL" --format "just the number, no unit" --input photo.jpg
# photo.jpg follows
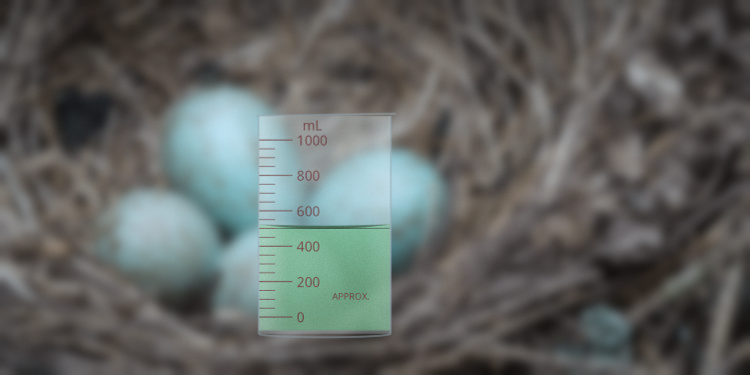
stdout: 500
